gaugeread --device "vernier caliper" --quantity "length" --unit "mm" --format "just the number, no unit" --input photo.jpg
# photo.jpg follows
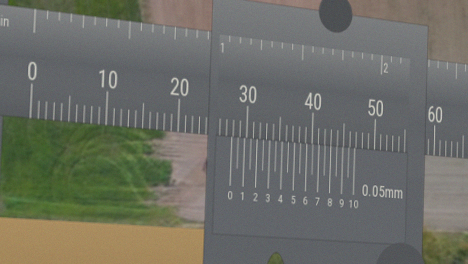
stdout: 27.8
